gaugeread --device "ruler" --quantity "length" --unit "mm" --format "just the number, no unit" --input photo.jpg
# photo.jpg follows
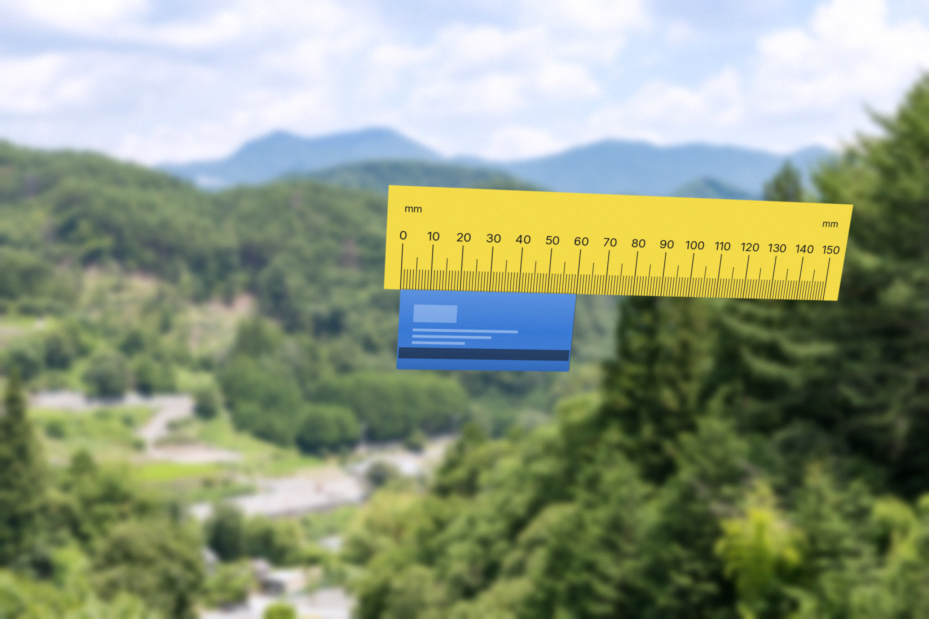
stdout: 60
